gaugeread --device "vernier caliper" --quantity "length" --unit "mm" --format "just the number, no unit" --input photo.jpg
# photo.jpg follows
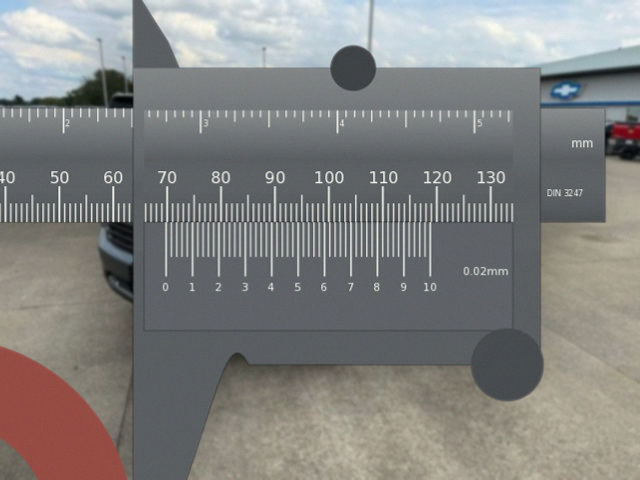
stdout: 69.8
